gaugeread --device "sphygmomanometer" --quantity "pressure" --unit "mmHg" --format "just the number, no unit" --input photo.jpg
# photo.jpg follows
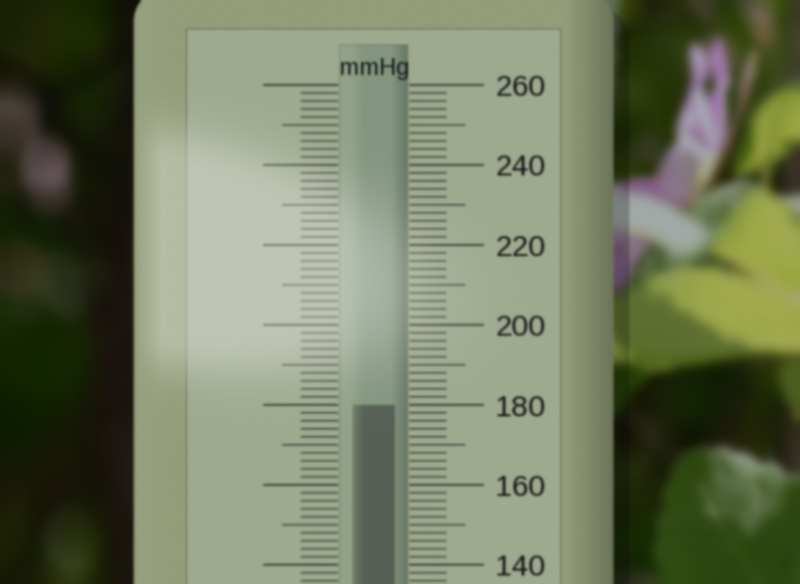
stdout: 180
